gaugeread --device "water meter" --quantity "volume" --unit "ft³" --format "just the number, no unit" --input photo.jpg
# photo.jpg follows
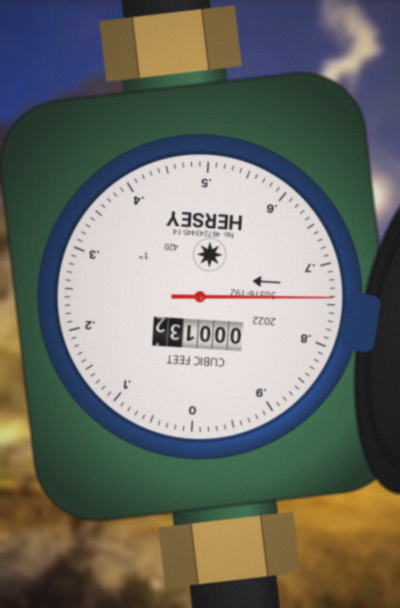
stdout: 131.74
